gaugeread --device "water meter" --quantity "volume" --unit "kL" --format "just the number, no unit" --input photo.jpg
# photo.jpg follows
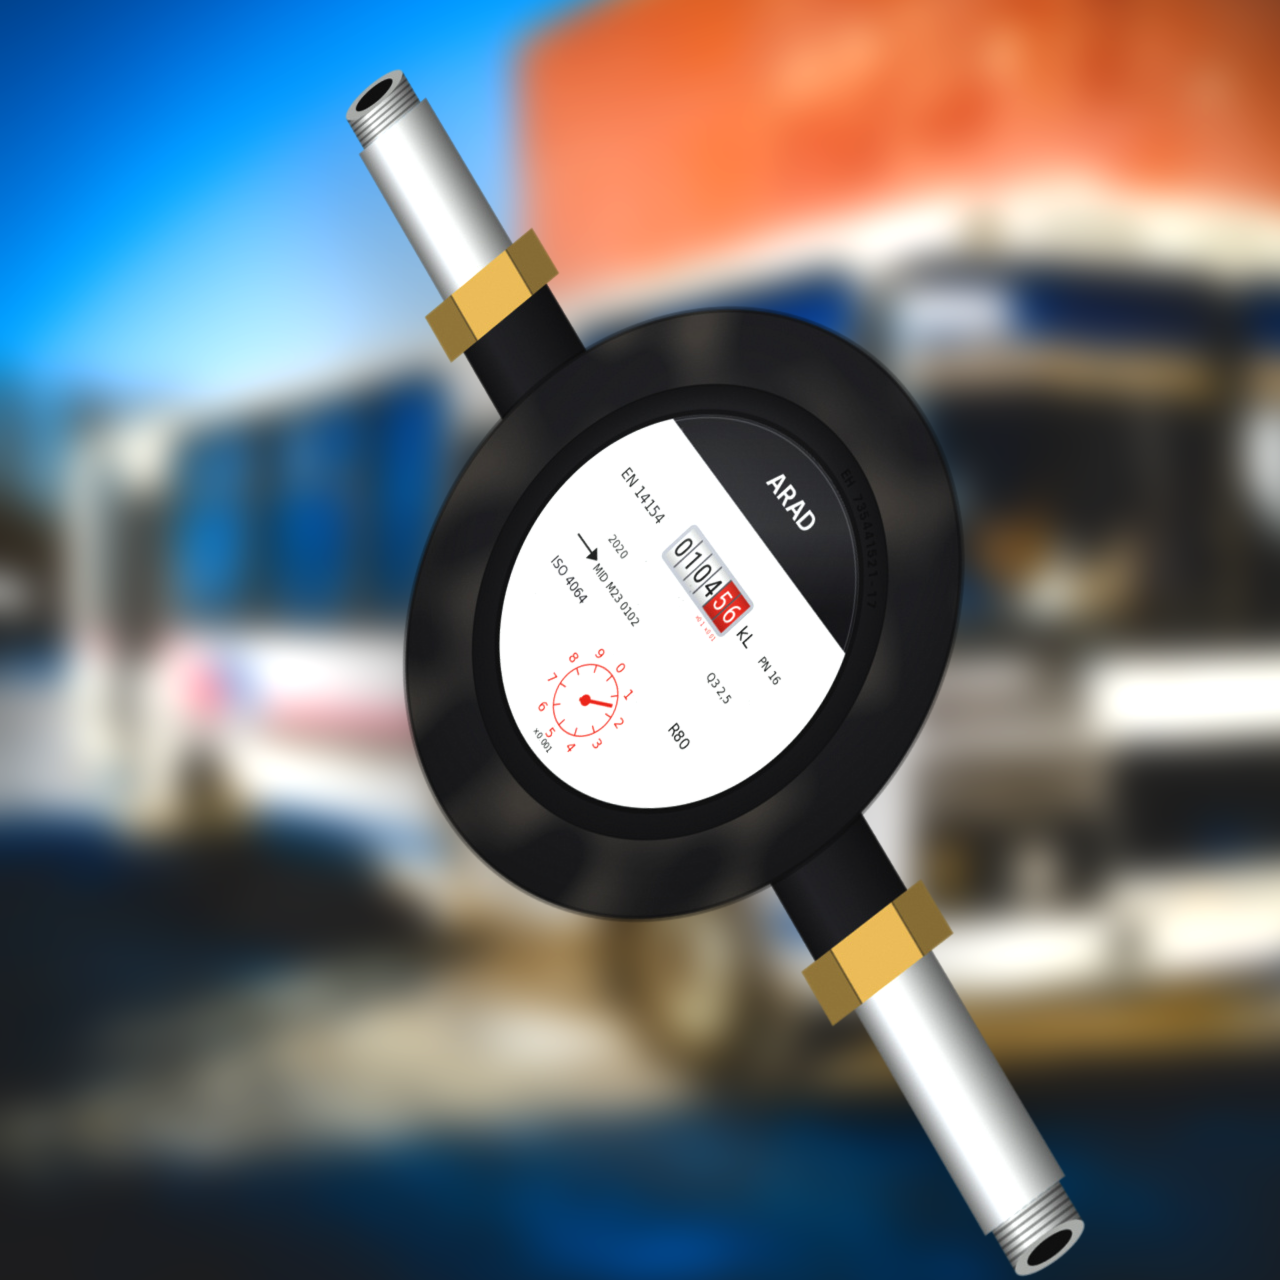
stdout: 104.561
